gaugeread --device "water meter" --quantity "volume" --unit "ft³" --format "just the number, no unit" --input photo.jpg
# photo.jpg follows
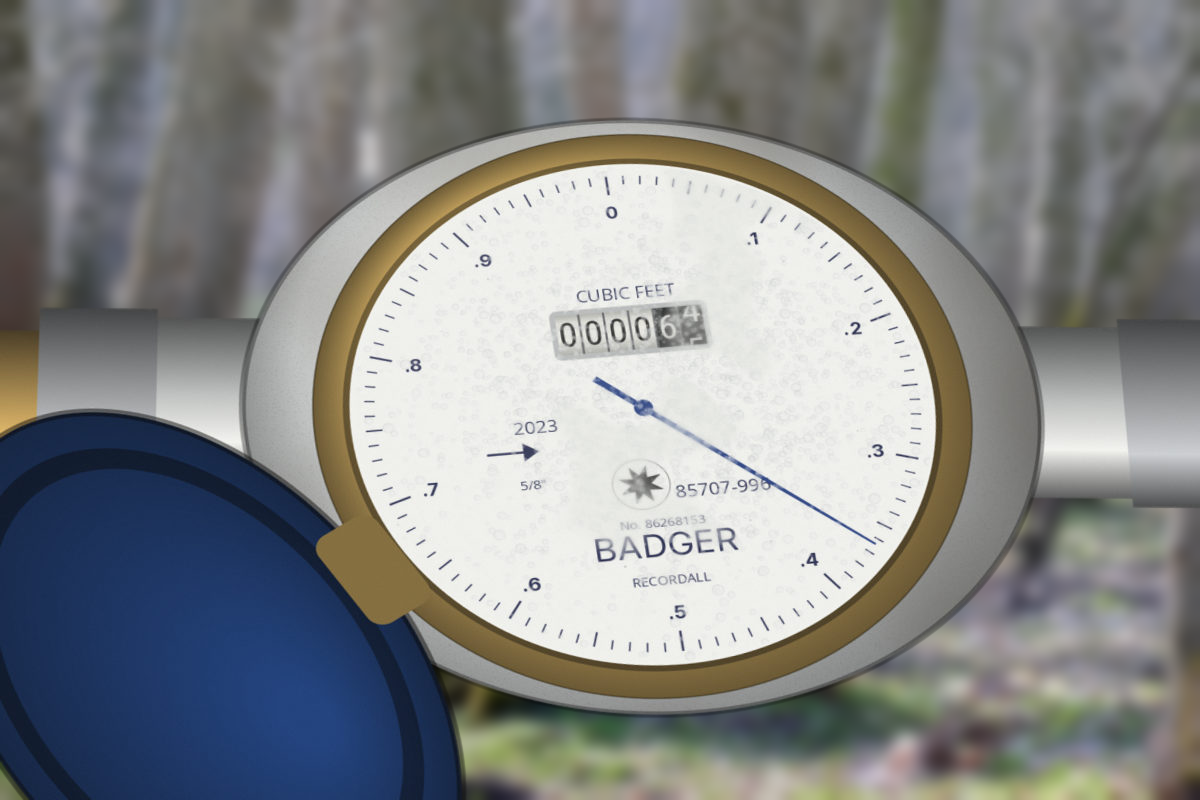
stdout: 64.36
